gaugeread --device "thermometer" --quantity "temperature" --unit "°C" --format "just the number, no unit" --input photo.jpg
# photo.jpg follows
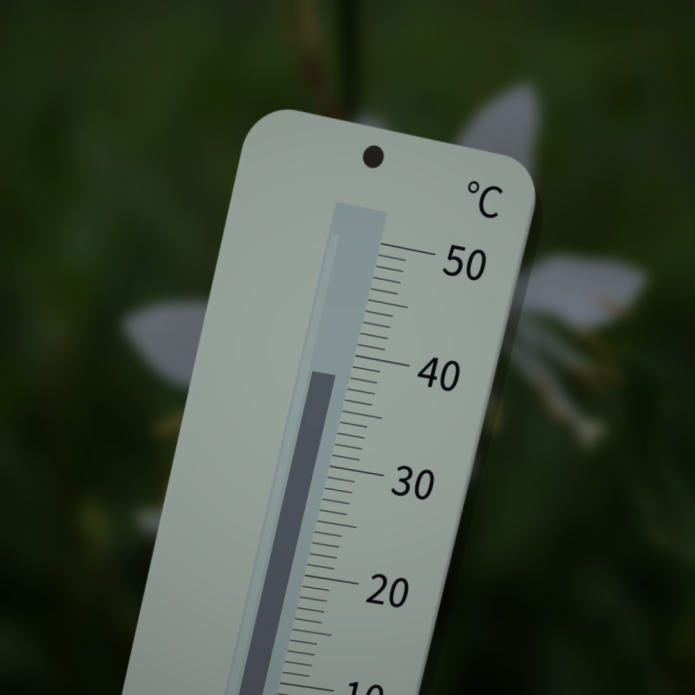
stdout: 38
